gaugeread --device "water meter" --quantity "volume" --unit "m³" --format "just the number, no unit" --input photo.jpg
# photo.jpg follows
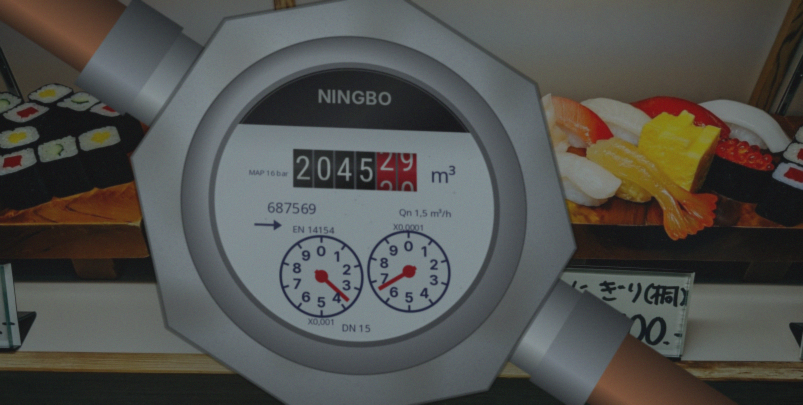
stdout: 2045.2936
